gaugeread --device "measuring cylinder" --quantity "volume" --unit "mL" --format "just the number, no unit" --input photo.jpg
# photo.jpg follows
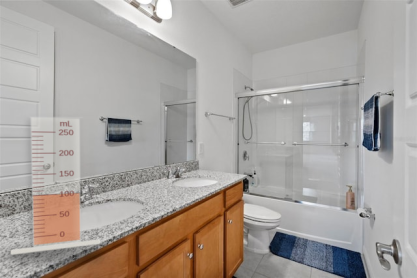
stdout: 100
